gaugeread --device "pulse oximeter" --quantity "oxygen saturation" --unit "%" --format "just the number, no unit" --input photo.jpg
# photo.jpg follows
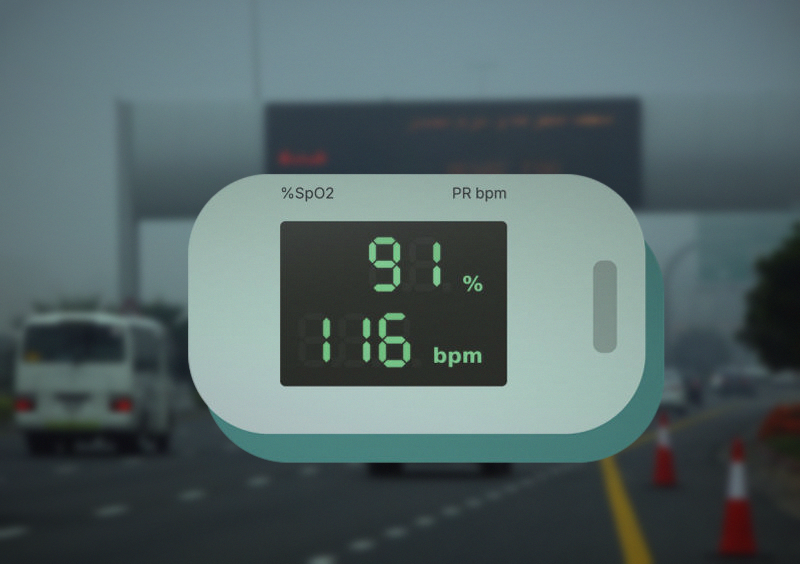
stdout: 91
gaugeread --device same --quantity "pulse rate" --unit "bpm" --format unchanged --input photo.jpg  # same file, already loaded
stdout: 116
